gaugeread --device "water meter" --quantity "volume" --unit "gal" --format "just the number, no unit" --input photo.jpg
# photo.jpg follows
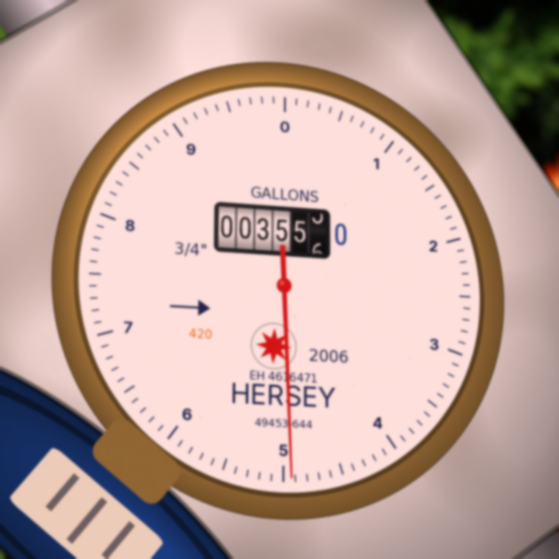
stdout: 35554.9
